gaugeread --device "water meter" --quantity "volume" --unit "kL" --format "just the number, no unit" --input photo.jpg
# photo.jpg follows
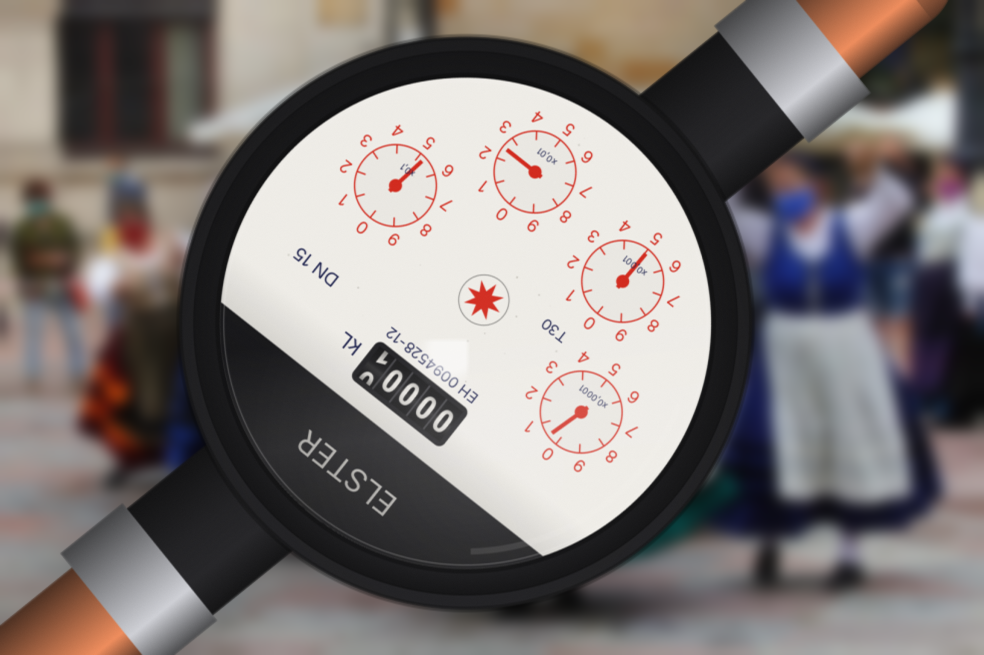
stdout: 0.5250
